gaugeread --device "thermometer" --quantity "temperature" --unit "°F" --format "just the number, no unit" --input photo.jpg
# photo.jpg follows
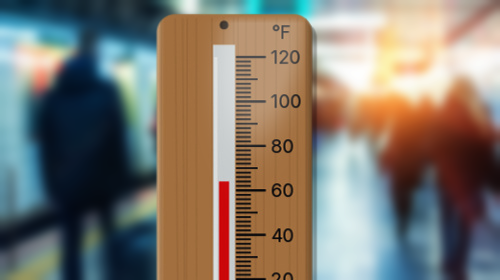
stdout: 64
